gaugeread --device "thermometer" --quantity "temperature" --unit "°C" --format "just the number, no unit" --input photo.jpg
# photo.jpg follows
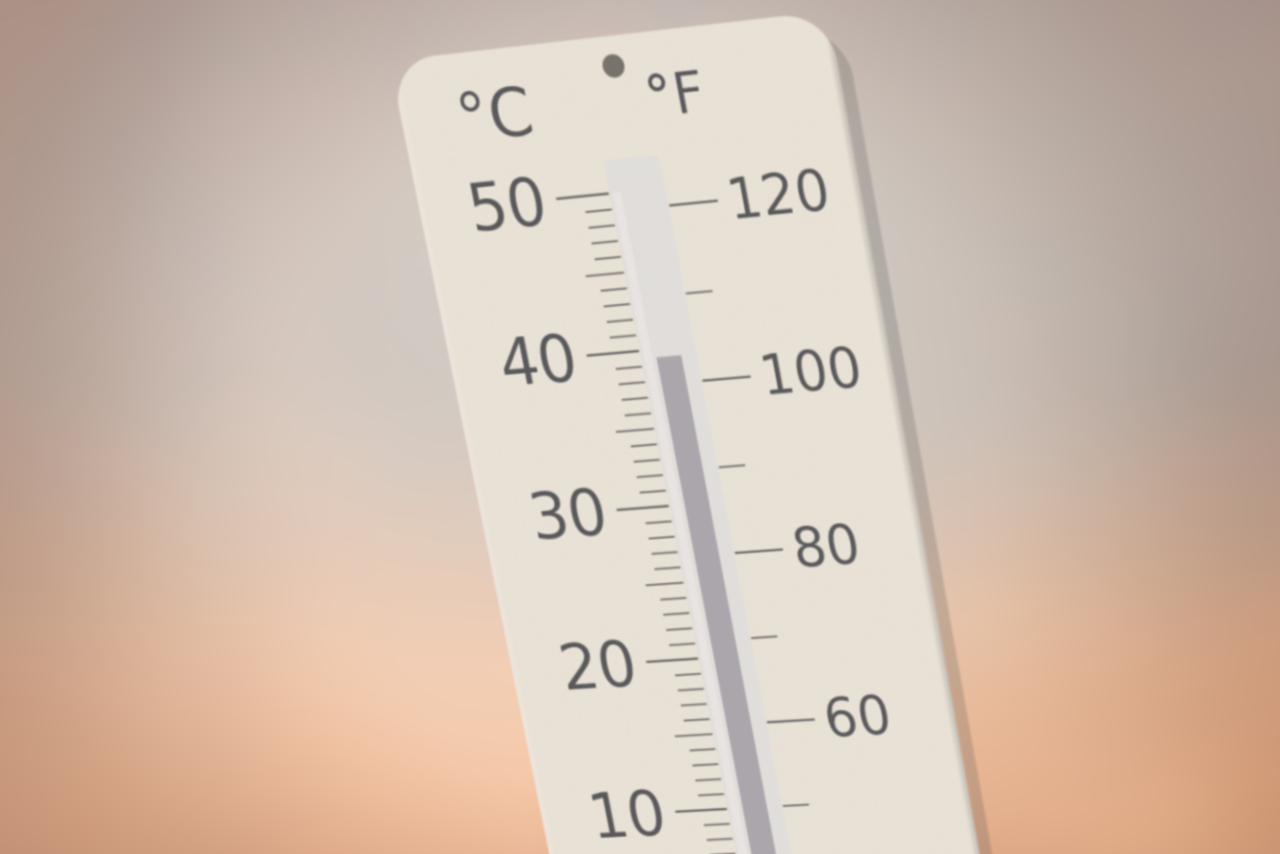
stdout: 39.5
